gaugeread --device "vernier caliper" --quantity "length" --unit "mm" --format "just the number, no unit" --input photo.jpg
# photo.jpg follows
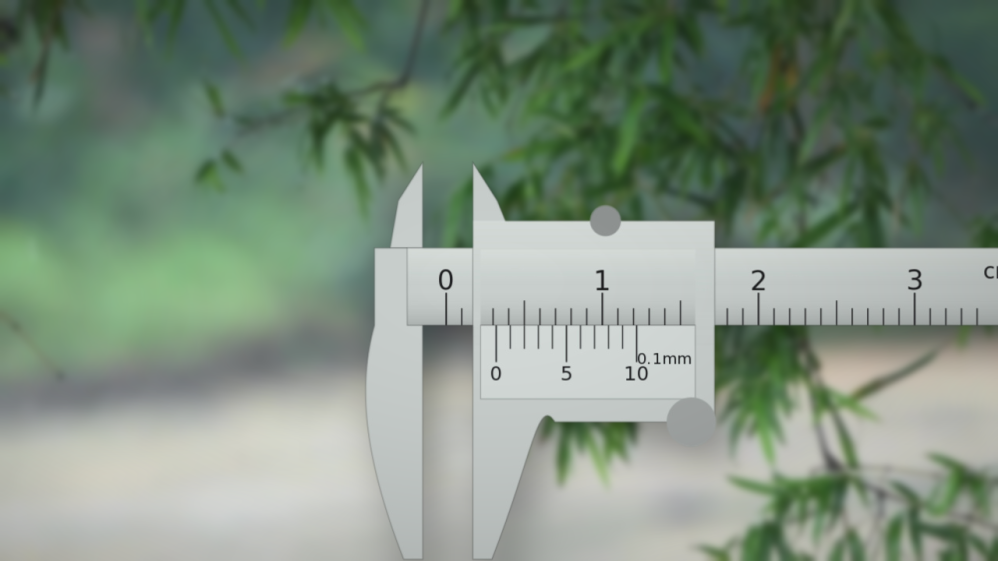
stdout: 3.2
